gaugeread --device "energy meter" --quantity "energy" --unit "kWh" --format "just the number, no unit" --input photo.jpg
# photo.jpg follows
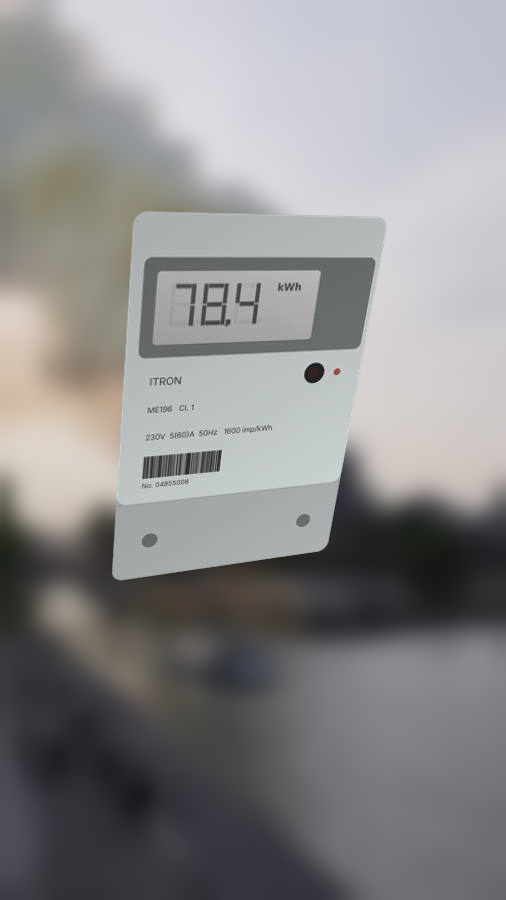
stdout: 78.4
